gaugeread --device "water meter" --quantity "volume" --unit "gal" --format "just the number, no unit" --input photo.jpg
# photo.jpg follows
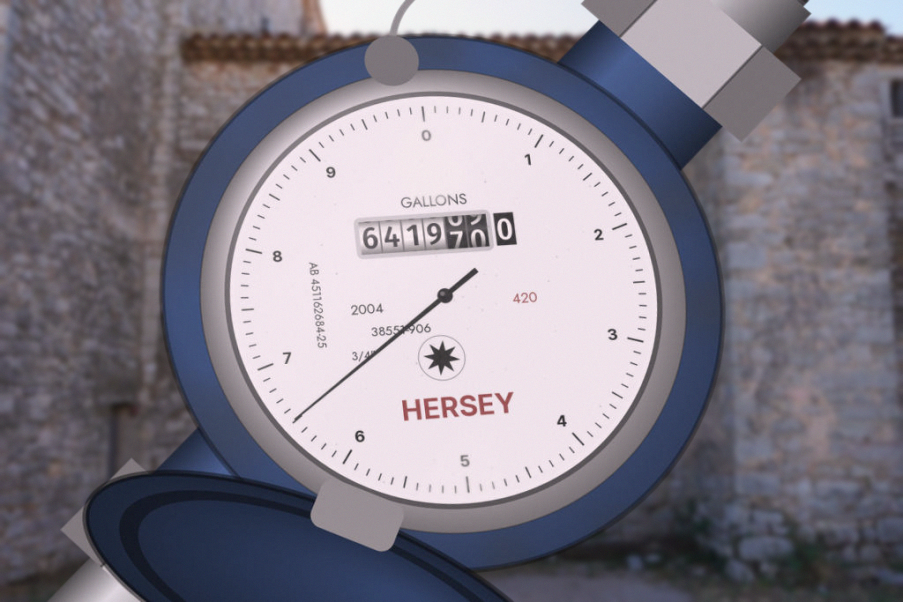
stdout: 6419696.5
